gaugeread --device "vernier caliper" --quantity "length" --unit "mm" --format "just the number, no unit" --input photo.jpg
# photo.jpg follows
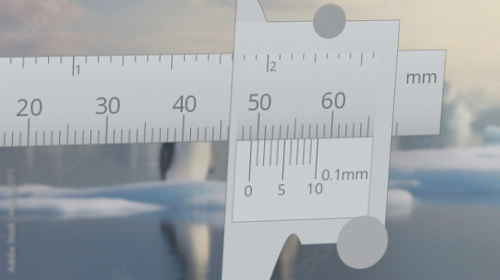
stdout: 49.2
